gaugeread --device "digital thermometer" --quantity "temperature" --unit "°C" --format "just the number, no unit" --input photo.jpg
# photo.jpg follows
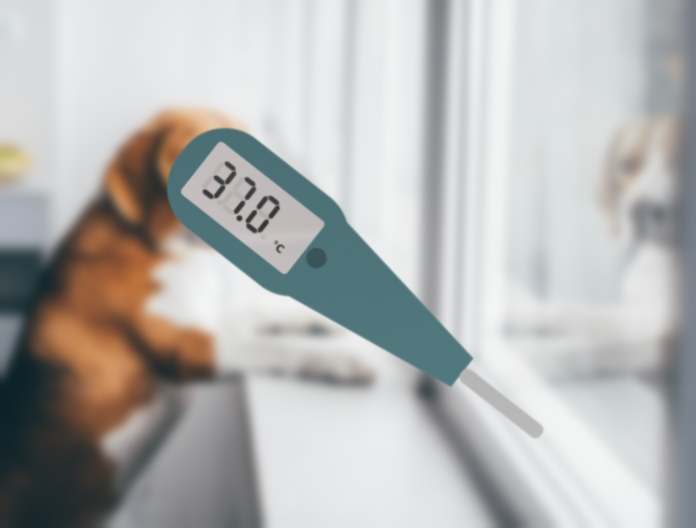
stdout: 37.0
